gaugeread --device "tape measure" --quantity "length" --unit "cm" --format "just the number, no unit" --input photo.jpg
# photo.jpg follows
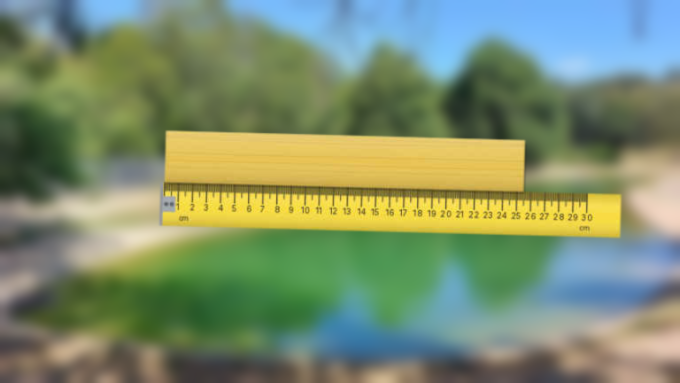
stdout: 25.5
